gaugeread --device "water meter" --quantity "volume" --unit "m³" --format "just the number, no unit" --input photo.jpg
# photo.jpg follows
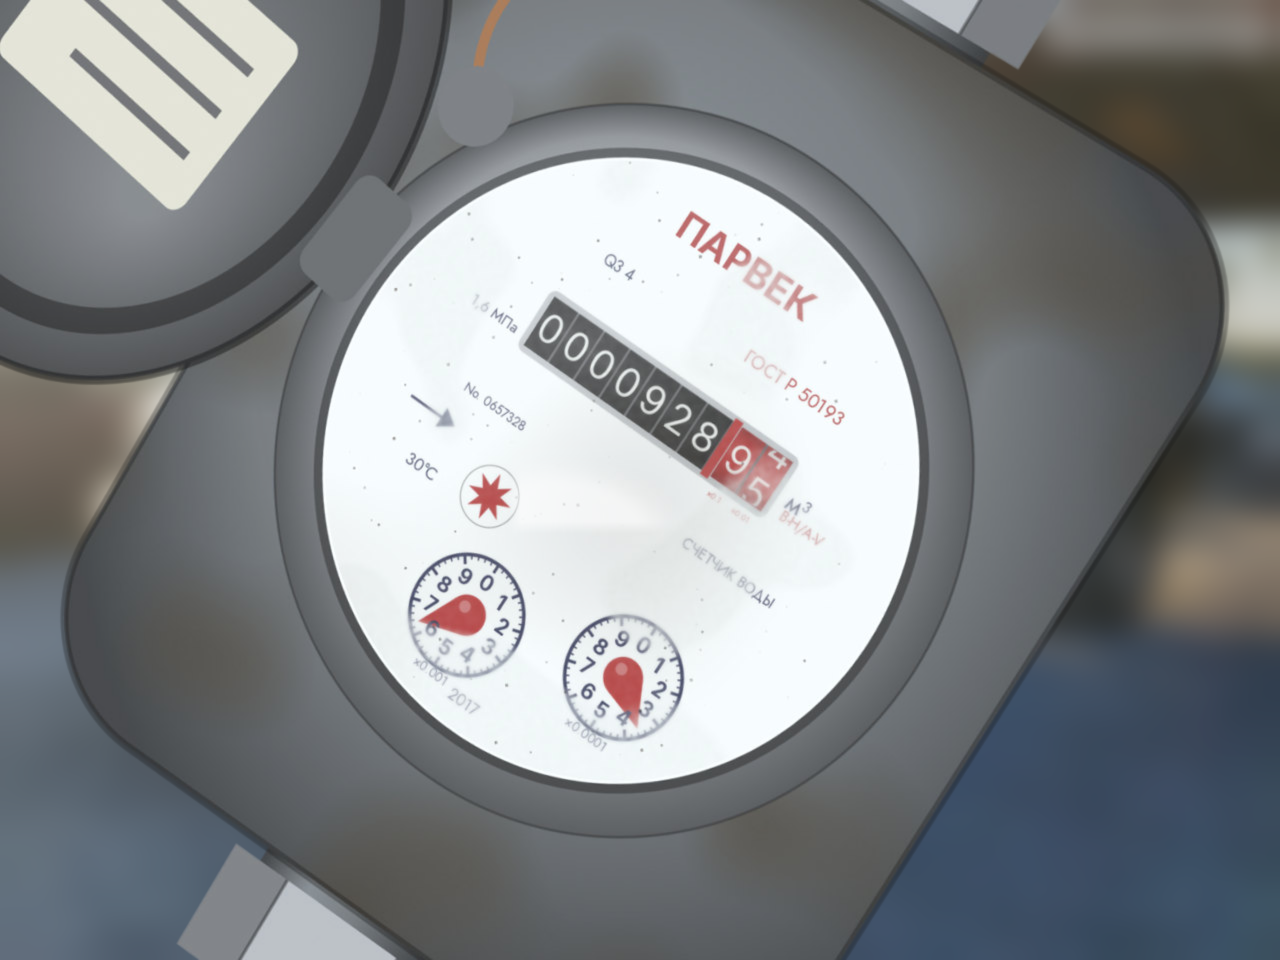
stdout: 928.9463
